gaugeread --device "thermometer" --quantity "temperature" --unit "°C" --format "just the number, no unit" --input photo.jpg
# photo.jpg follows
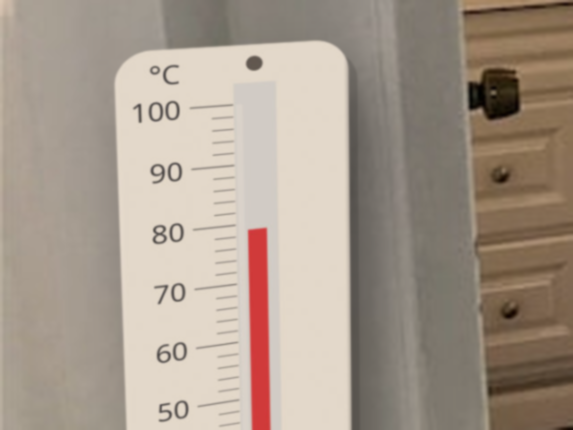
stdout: 79
